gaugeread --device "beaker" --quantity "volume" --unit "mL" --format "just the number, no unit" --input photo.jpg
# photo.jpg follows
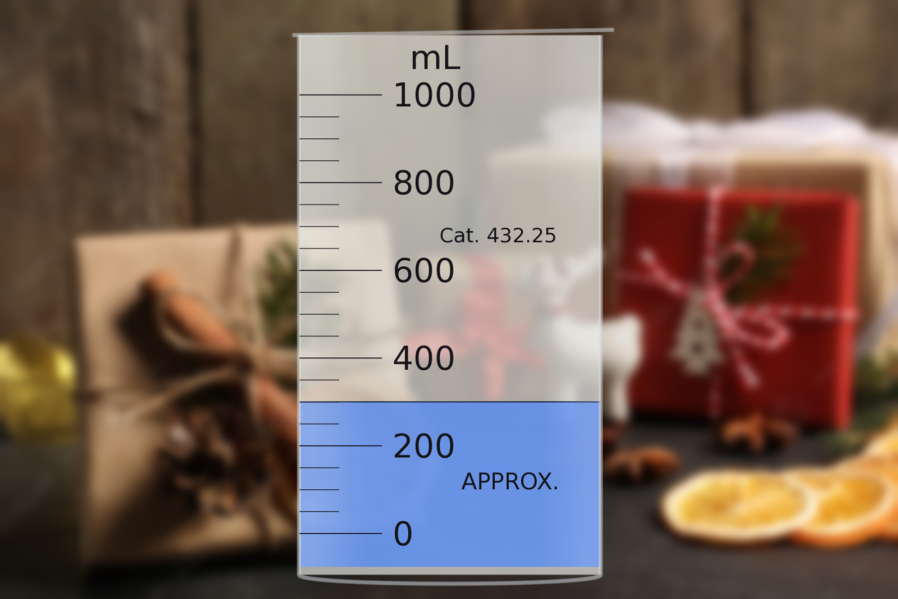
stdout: 300
